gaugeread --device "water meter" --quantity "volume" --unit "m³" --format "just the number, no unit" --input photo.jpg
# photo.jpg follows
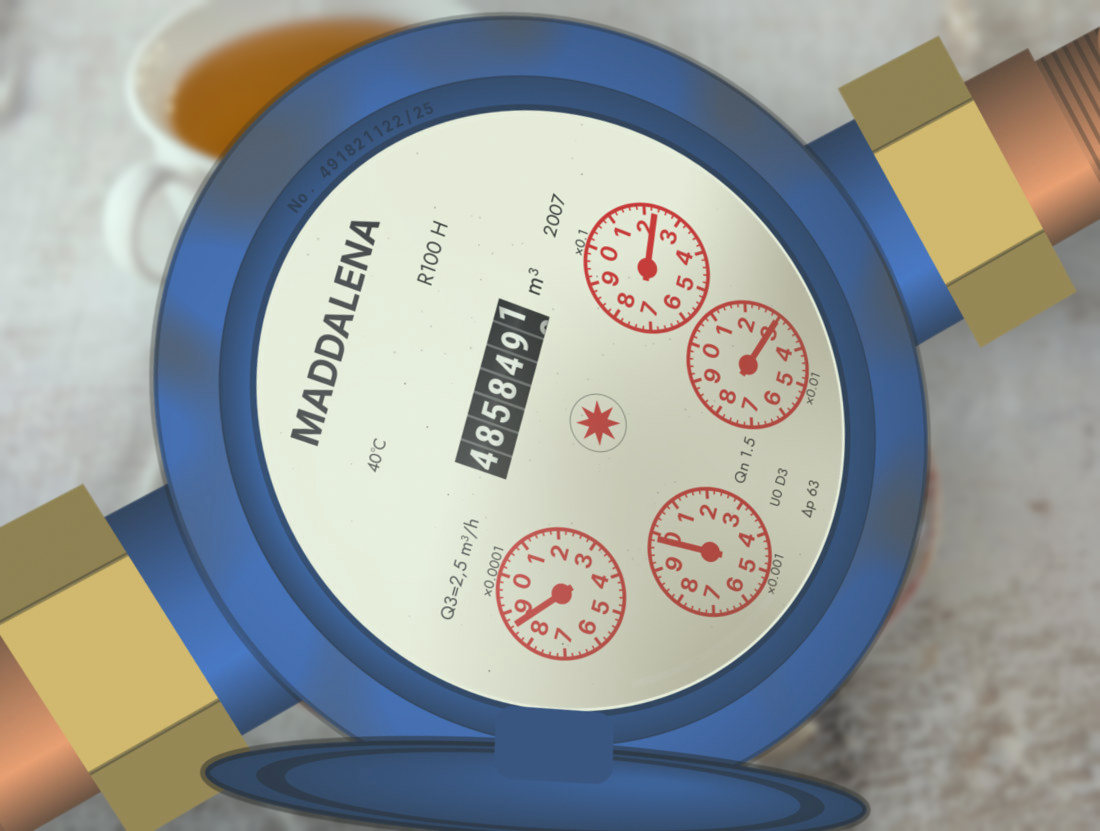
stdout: 4858491.2298
